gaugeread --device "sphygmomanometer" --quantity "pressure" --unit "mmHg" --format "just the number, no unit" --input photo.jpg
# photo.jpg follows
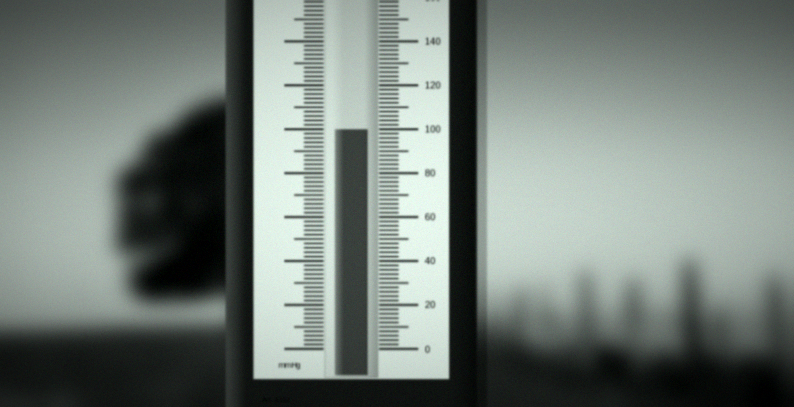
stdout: 100
